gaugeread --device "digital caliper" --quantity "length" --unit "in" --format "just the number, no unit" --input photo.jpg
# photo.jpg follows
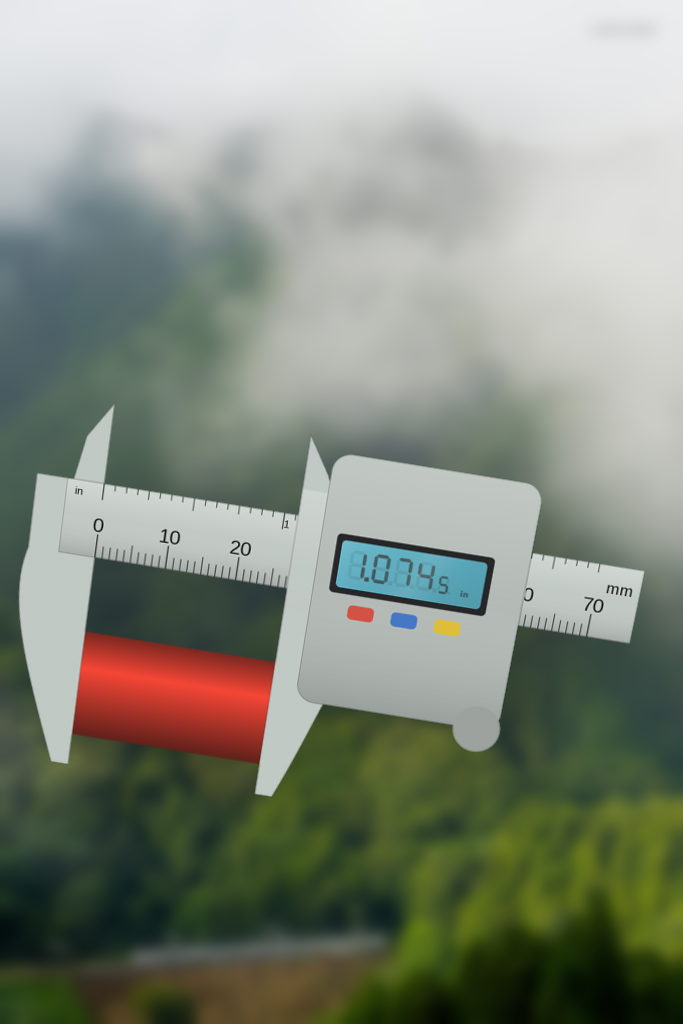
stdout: 1.0745
